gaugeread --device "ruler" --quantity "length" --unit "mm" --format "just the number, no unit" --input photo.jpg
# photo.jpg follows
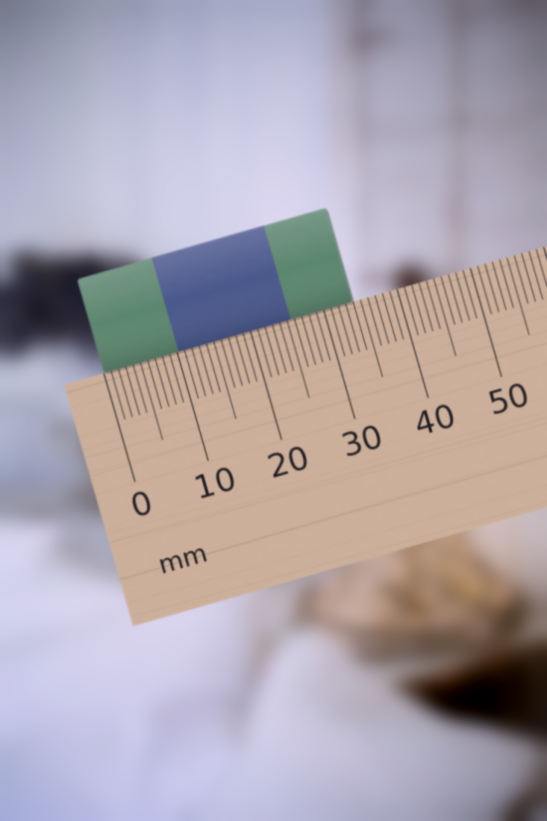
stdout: 34
